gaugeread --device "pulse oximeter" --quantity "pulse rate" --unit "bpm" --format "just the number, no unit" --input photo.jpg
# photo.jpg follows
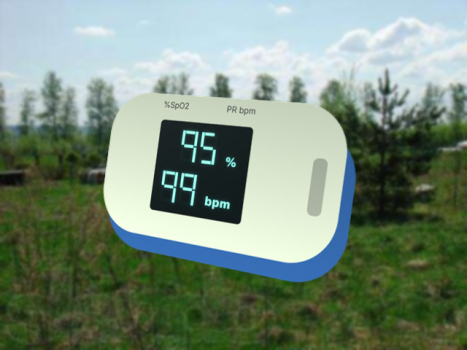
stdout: 99
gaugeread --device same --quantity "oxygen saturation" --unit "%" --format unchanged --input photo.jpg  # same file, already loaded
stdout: 95
